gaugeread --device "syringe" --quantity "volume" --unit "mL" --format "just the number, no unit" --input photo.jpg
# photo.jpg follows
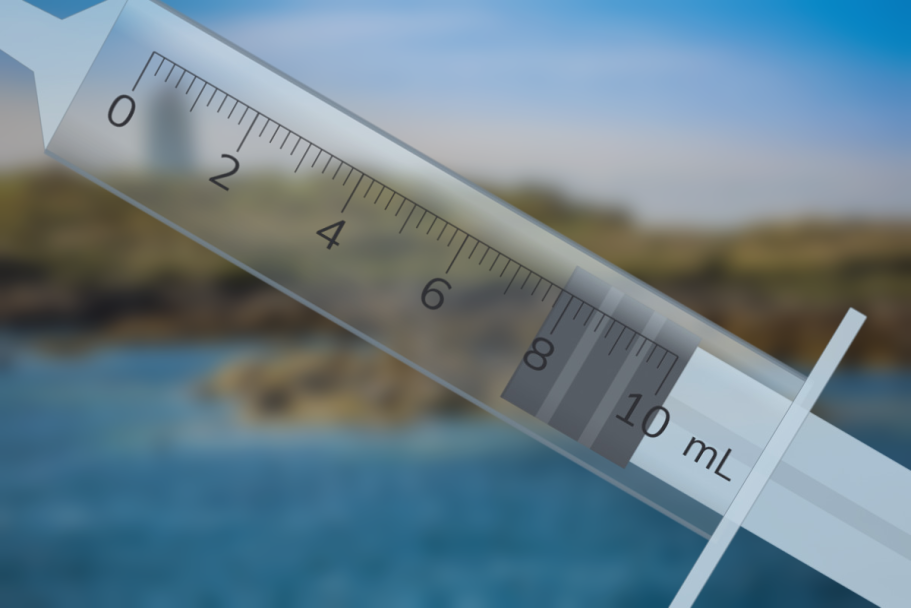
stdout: 7.8
